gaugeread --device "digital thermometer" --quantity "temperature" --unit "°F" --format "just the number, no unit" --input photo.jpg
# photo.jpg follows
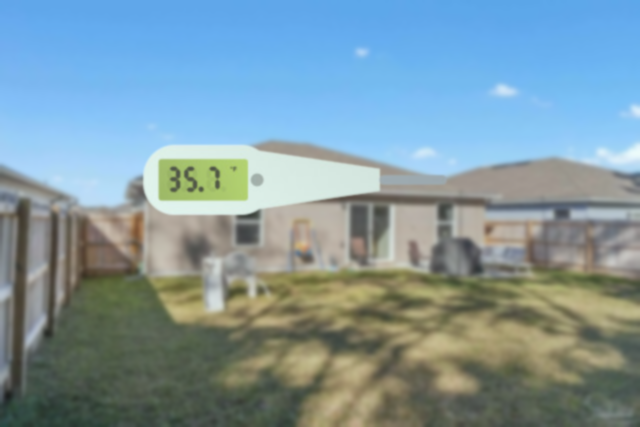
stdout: 35.7
